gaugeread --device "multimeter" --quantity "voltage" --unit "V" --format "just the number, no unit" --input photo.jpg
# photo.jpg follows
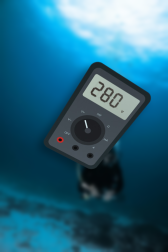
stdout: 280
